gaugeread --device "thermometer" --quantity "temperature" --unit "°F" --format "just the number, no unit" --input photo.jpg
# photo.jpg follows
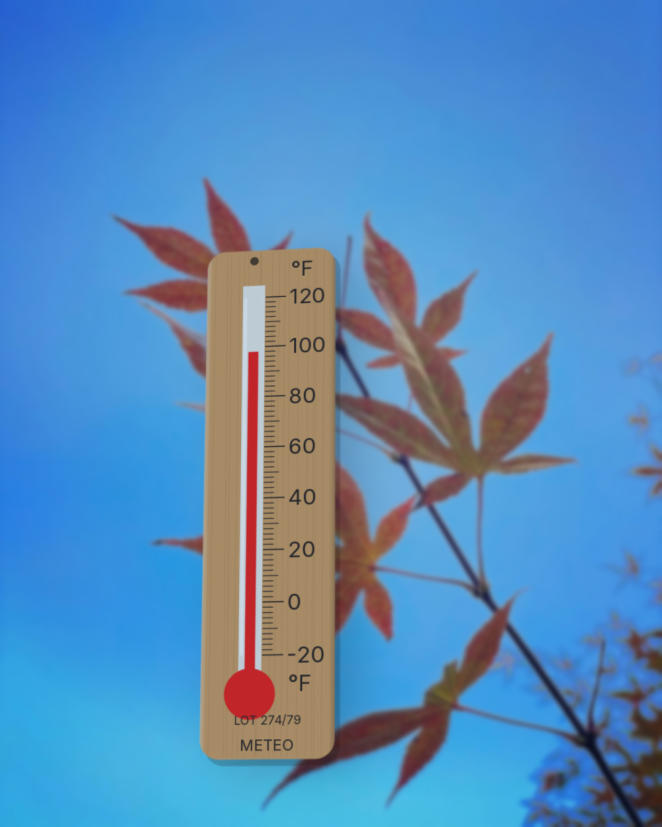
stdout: 98
